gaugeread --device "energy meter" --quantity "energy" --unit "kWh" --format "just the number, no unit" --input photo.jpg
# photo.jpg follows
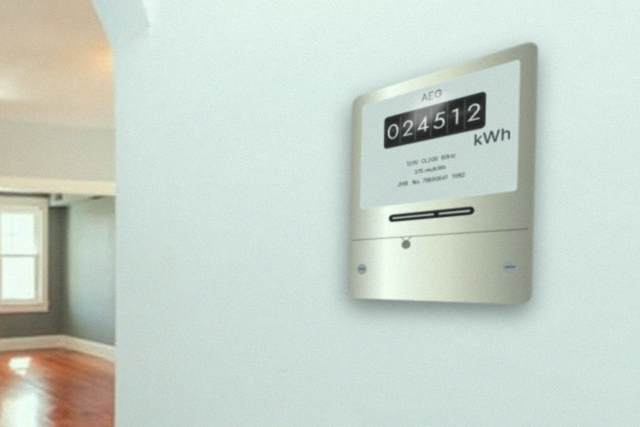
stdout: 24512
